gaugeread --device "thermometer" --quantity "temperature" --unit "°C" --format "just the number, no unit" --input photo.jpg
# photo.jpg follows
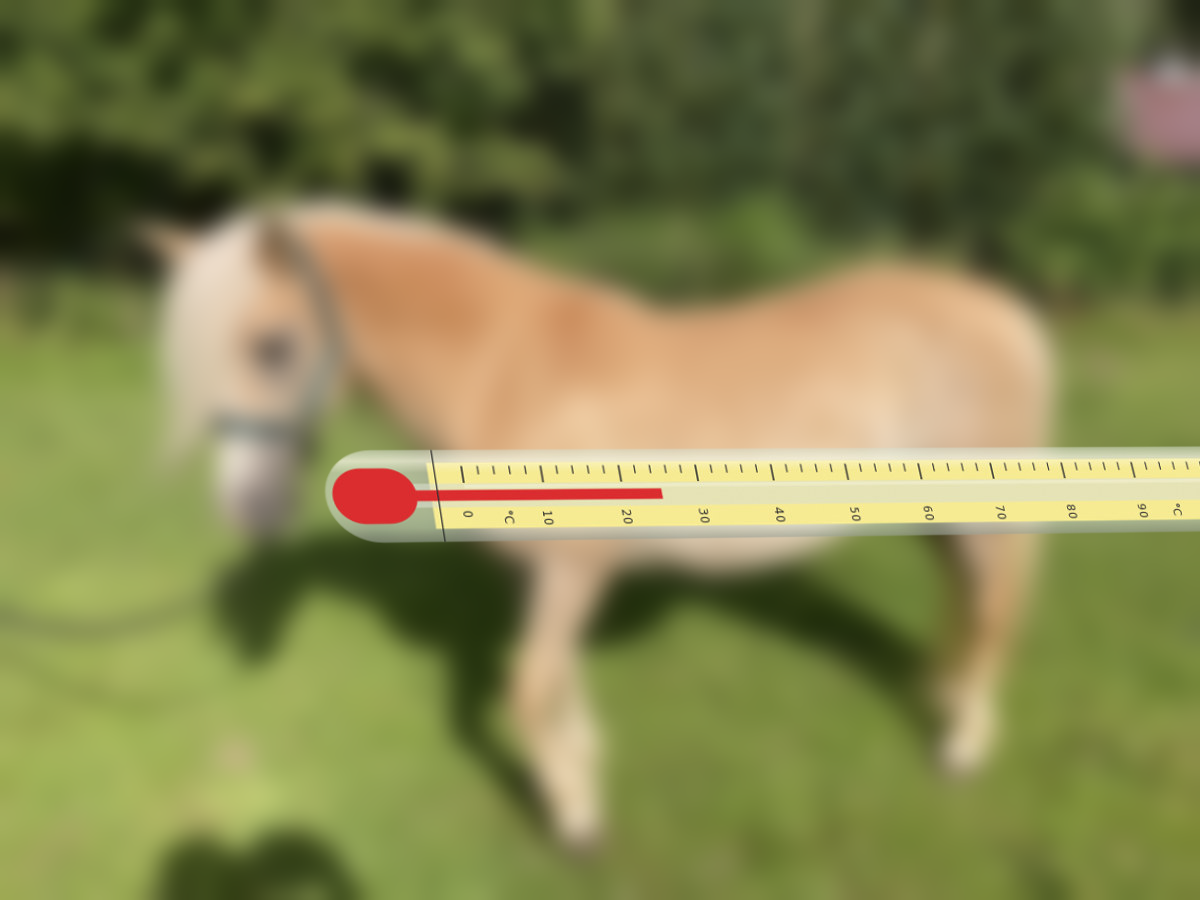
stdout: 25
